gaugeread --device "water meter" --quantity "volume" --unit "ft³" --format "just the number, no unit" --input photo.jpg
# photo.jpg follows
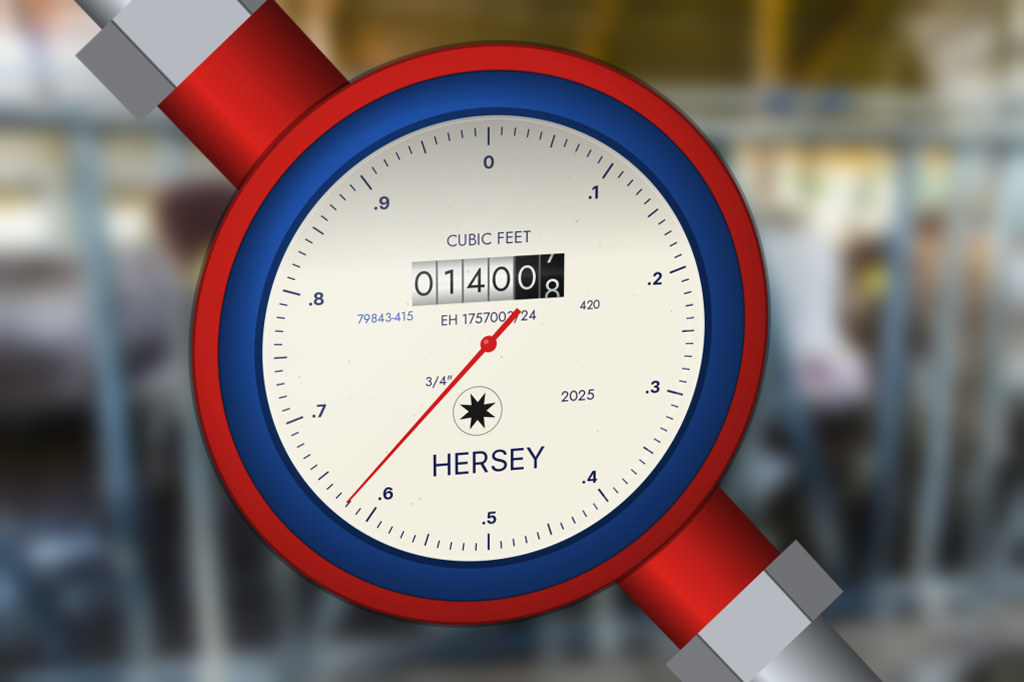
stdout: 14007.62
